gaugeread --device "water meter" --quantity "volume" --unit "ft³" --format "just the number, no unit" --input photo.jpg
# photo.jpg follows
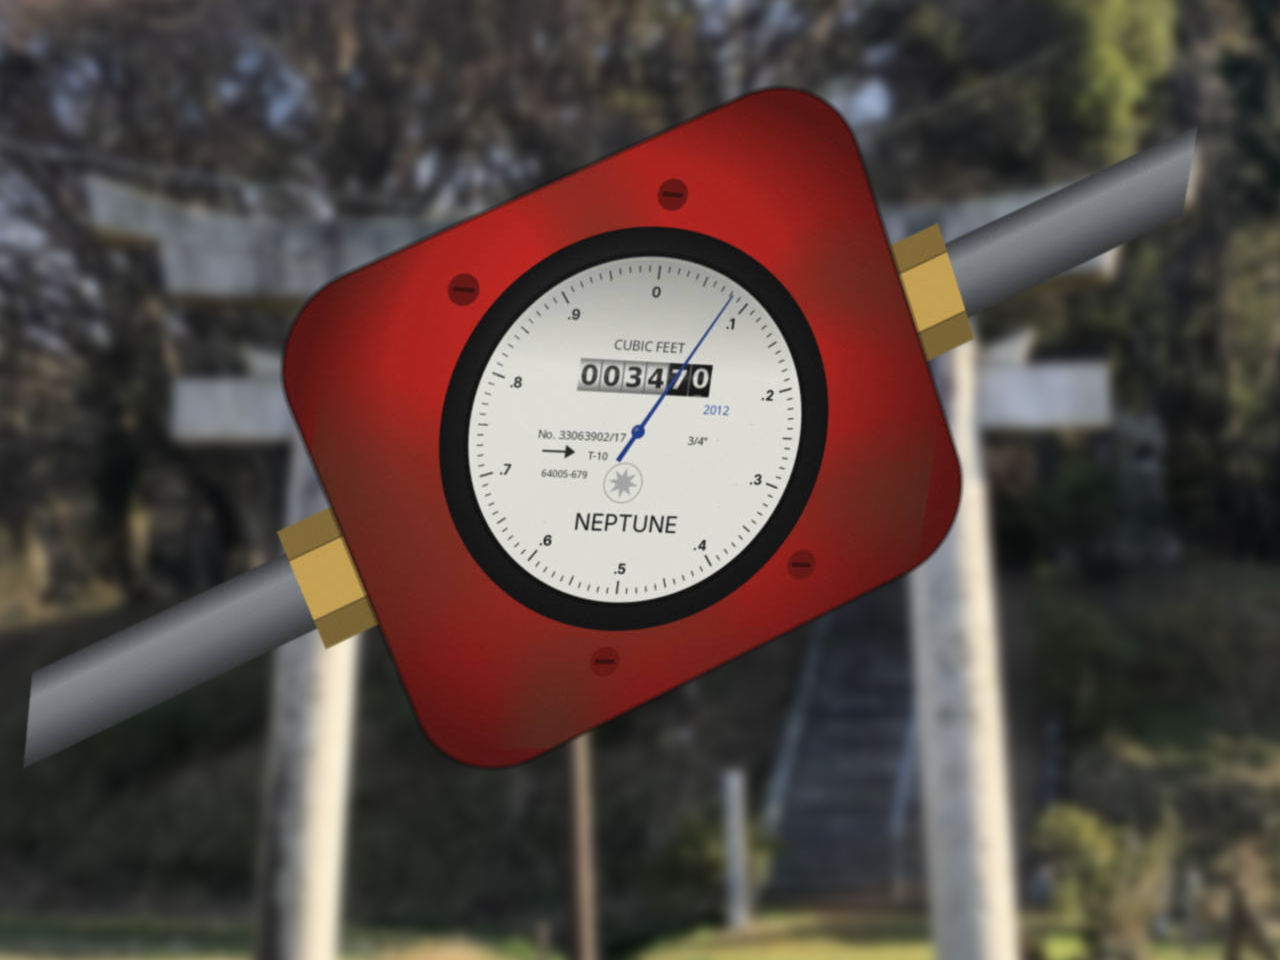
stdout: 3470.08
